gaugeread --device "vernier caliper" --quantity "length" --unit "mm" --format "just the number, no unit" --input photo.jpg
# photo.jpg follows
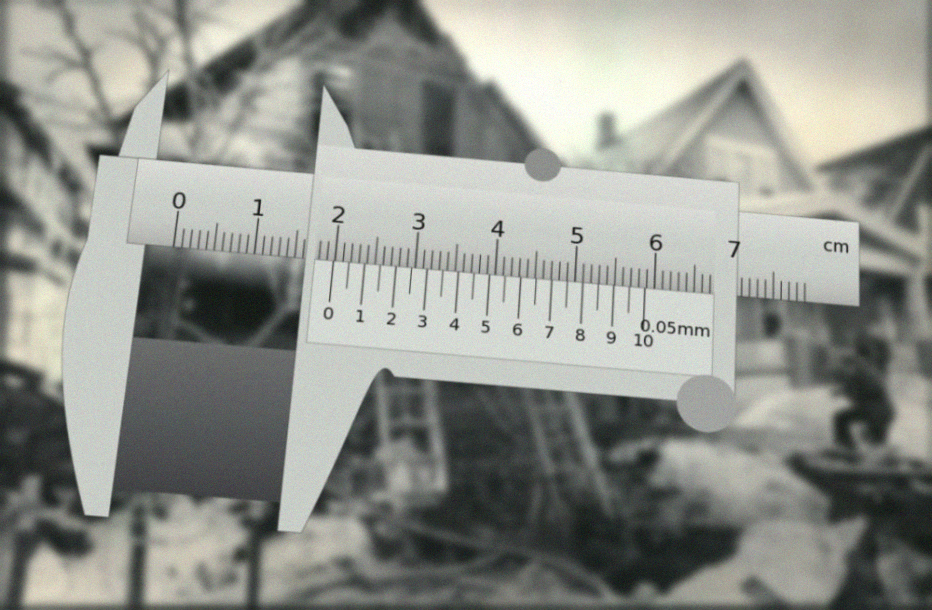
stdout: 19.8
